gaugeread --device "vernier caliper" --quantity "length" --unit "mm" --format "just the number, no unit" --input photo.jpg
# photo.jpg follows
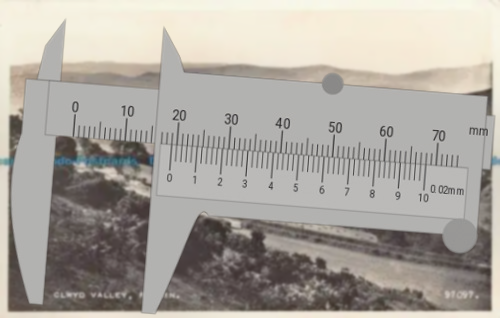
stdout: 19.0
